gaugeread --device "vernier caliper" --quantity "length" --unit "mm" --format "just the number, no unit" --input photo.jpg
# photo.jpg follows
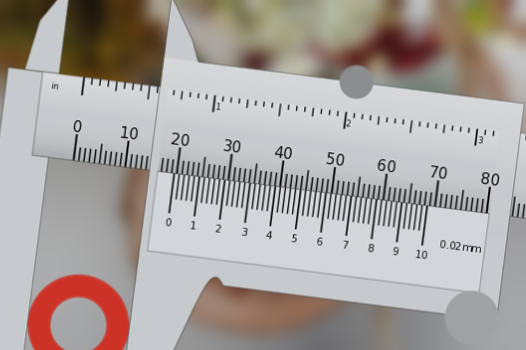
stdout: 19.5
